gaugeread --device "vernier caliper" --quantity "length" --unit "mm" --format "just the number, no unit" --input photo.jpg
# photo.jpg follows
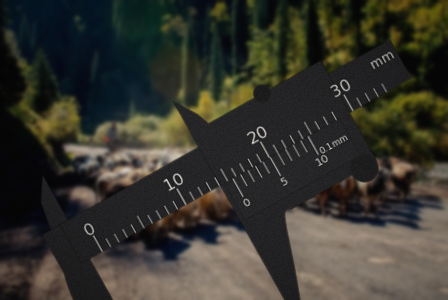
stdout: 15.6
